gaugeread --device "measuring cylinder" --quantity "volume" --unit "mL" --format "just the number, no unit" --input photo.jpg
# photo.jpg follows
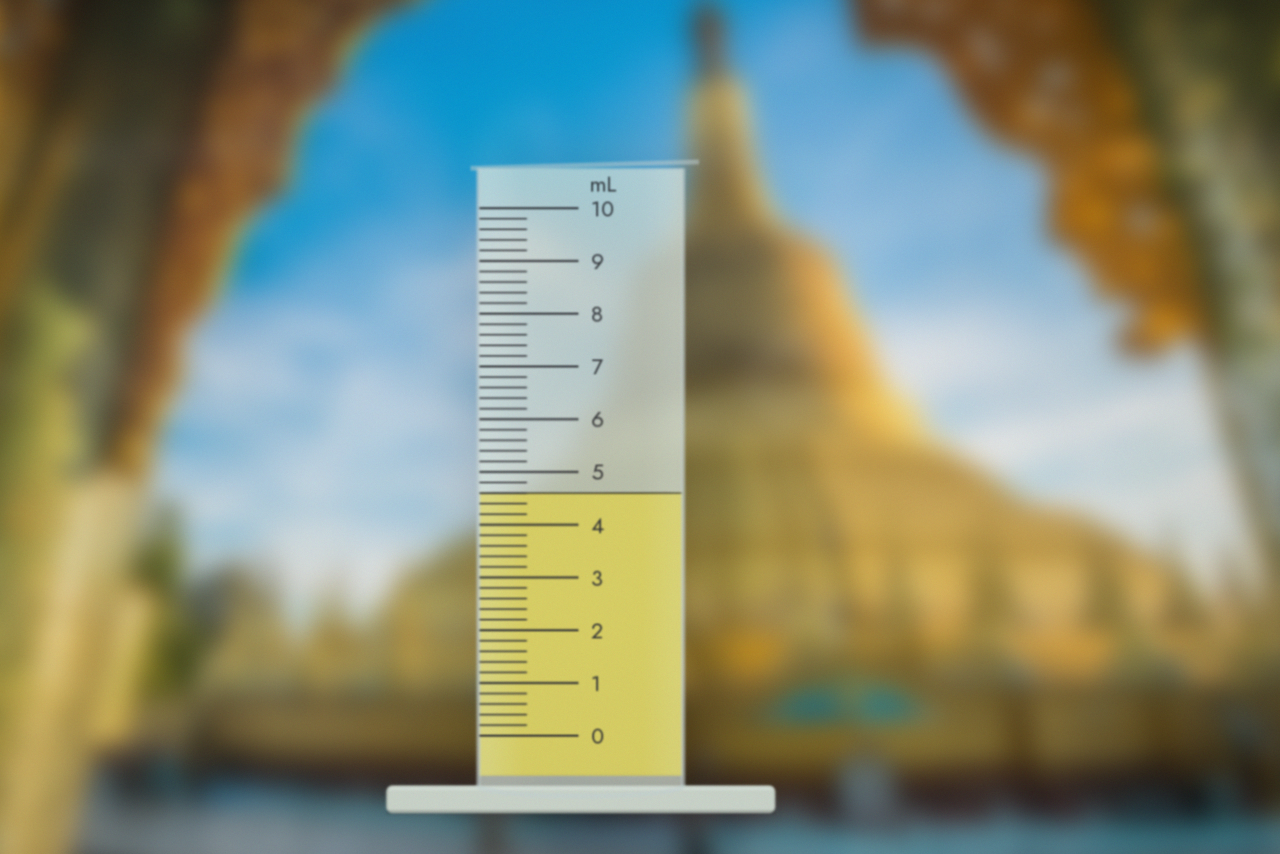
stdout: 4.6
